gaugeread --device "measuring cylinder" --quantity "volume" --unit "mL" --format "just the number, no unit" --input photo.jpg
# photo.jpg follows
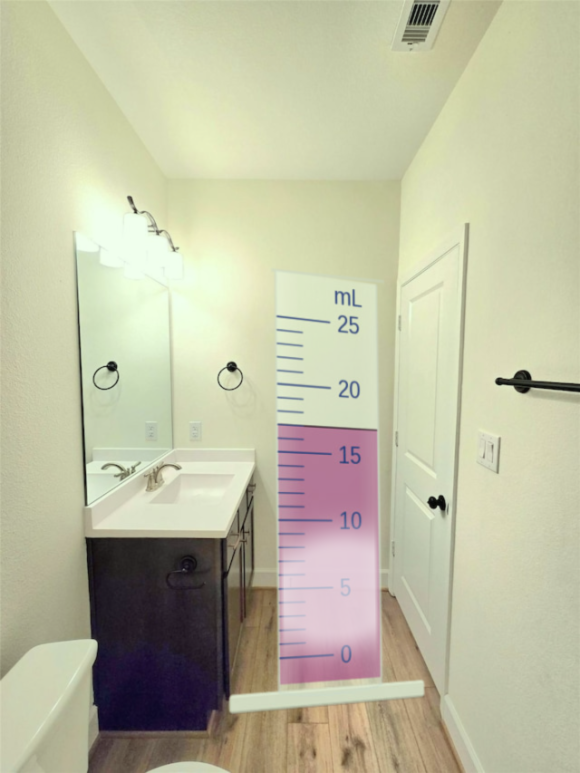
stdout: 17
